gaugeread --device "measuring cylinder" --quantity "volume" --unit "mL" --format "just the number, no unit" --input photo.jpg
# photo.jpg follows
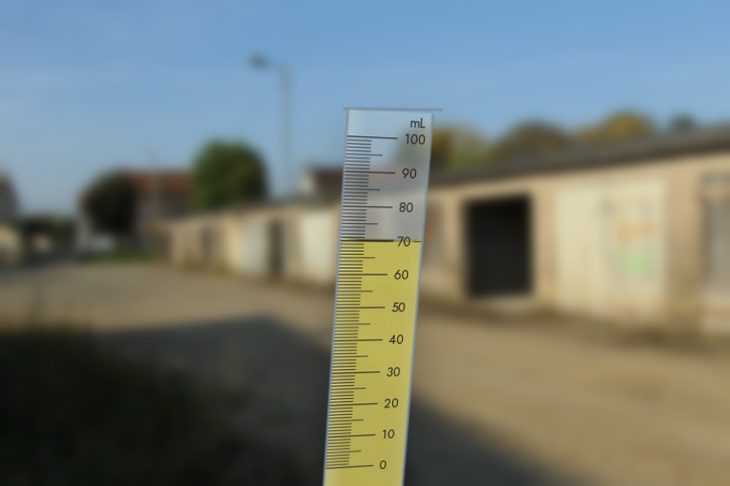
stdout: 70
